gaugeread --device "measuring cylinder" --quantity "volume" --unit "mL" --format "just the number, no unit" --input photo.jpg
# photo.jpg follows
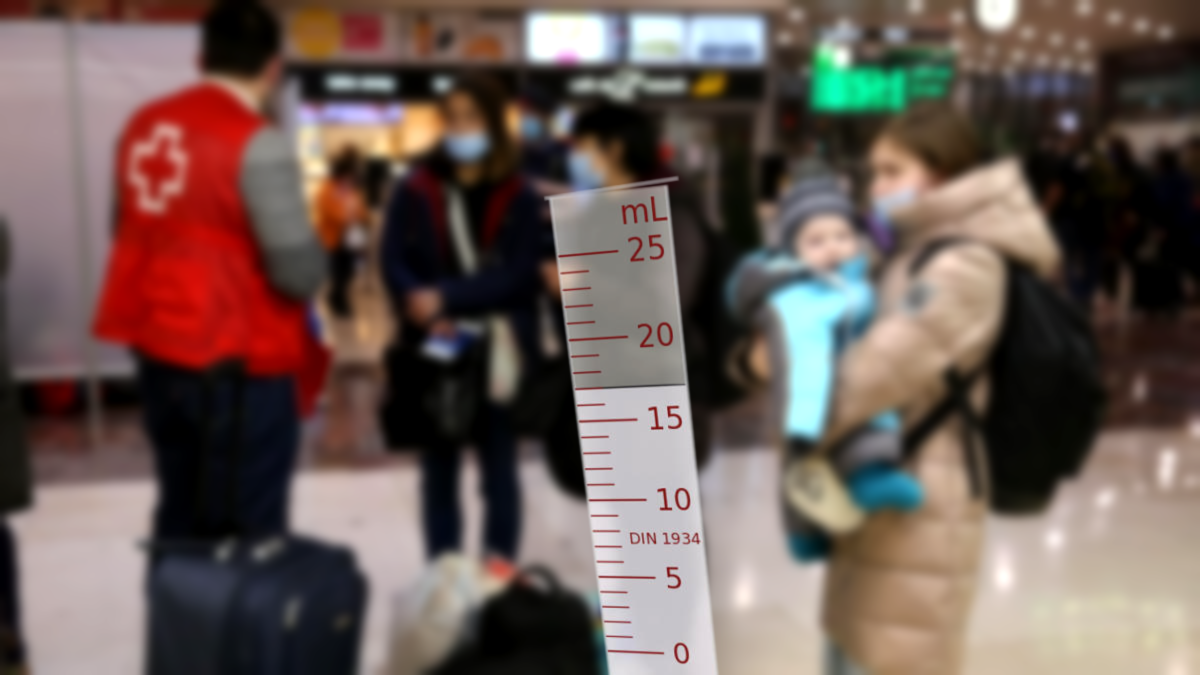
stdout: 17
